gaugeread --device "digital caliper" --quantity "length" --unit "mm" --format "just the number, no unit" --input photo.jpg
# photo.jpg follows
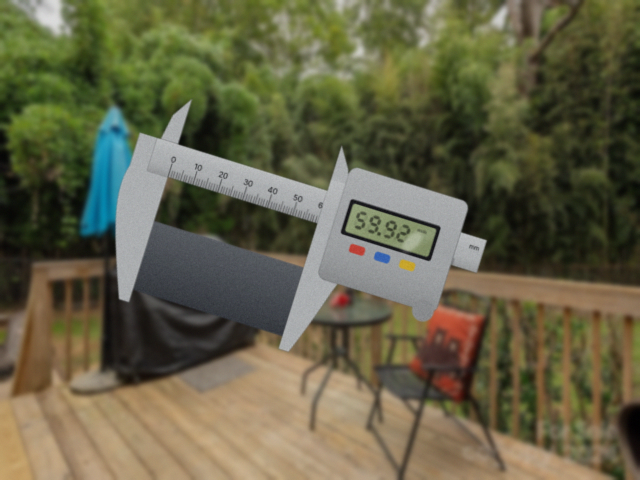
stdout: 59.92
